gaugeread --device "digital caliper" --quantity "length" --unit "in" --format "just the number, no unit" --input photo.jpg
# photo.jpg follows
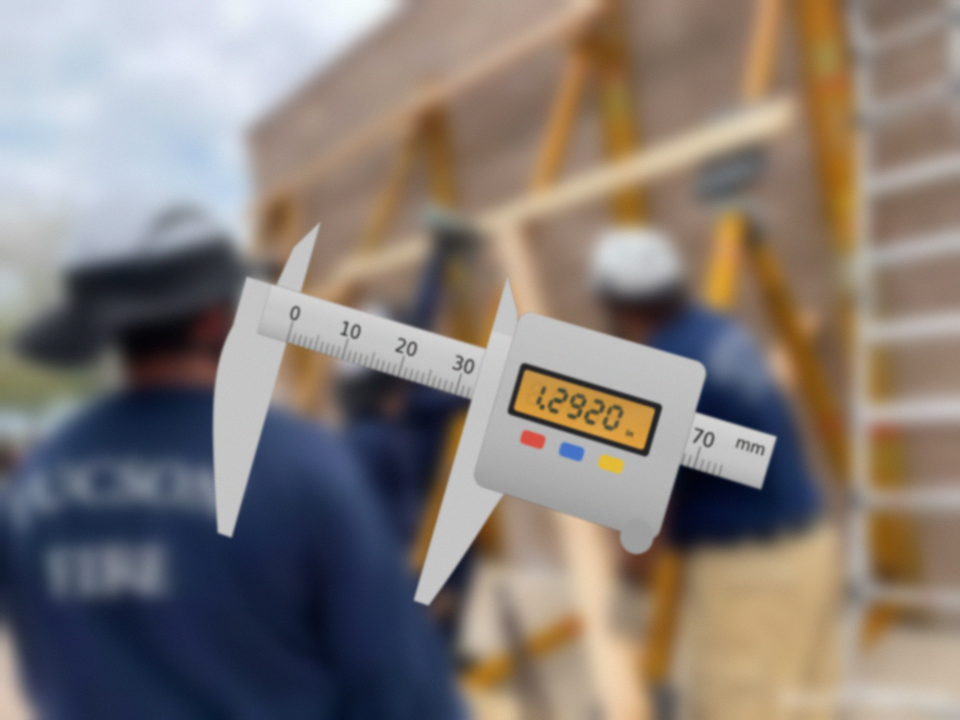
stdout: 1.2920
